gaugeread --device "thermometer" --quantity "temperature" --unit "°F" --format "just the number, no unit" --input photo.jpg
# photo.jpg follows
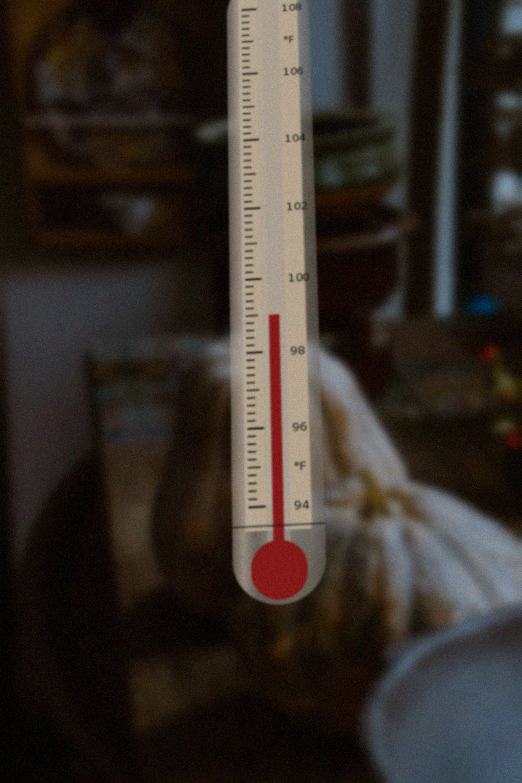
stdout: 99
